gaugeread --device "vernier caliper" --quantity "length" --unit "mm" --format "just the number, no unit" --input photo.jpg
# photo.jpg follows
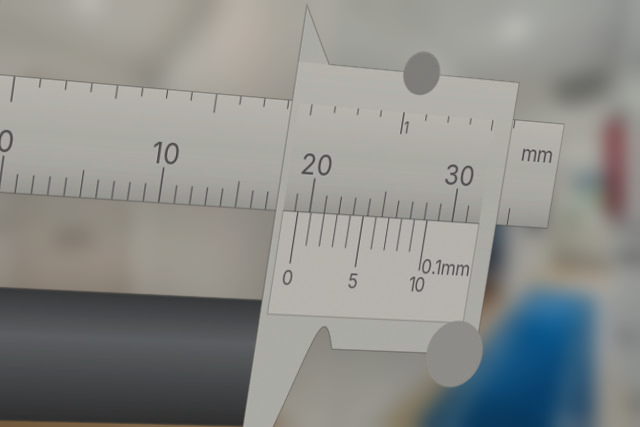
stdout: 19.2
